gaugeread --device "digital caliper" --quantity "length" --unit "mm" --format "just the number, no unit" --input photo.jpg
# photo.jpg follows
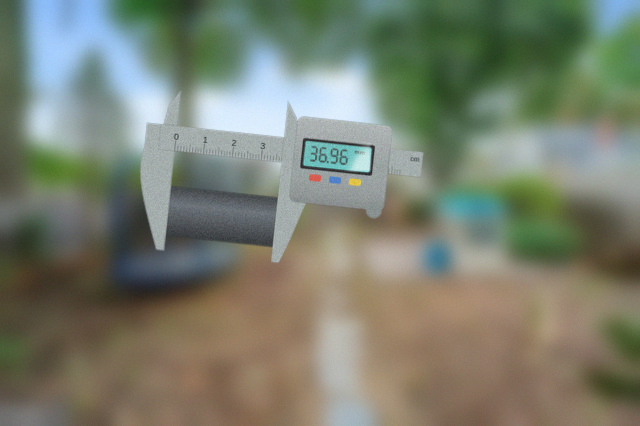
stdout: 36.96
